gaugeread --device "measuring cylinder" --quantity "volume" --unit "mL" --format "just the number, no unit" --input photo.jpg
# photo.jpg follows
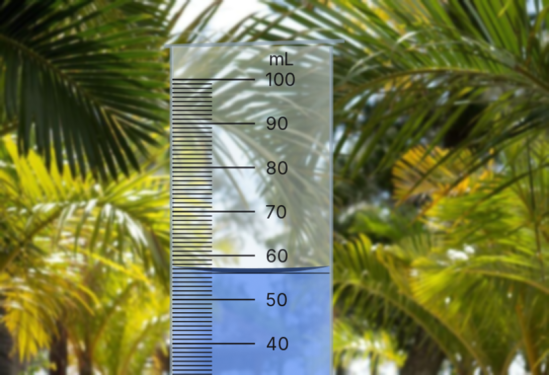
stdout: 56
